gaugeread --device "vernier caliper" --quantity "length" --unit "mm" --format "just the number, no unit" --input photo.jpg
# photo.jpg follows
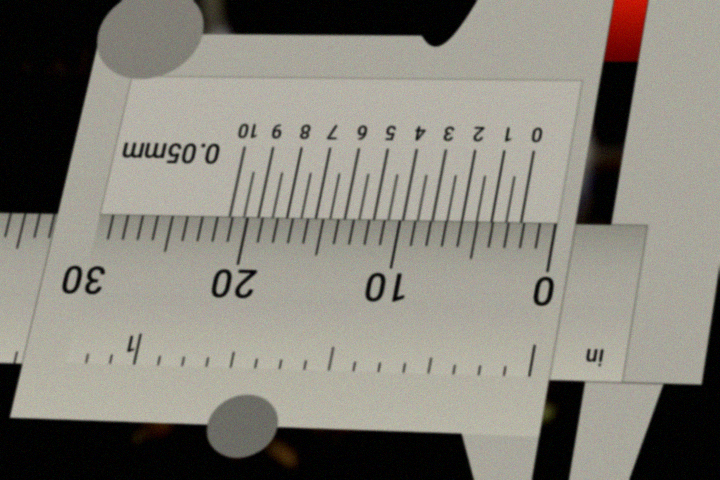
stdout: 2.2
